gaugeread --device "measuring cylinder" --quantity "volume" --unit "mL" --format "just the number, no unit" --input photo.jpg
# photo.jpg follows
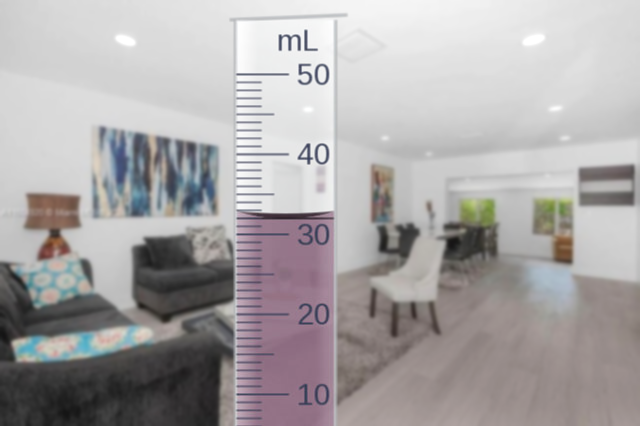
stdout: 32
